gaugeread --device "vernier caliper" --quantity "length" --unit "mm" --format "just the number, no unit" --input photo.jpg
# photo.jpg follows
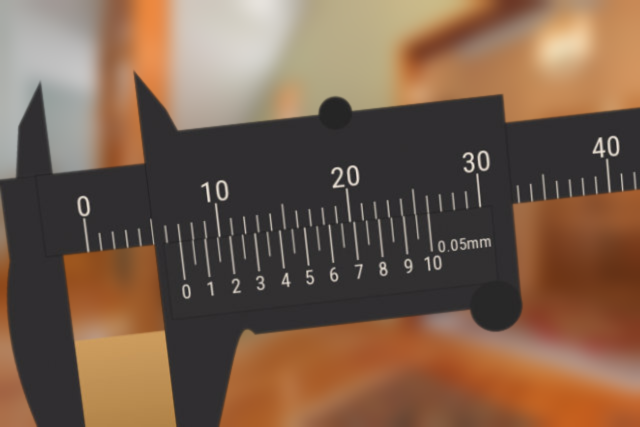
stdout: 7.0
